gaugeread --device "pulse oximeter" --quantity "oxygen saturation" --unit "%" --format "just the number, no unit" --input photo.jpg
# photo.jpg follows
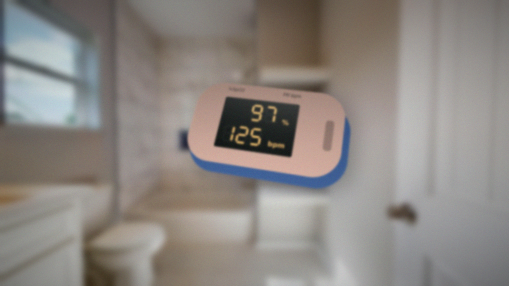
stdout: 97
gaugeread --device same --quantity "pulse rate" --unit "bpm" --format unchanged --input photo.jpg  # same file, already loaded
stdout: 125
